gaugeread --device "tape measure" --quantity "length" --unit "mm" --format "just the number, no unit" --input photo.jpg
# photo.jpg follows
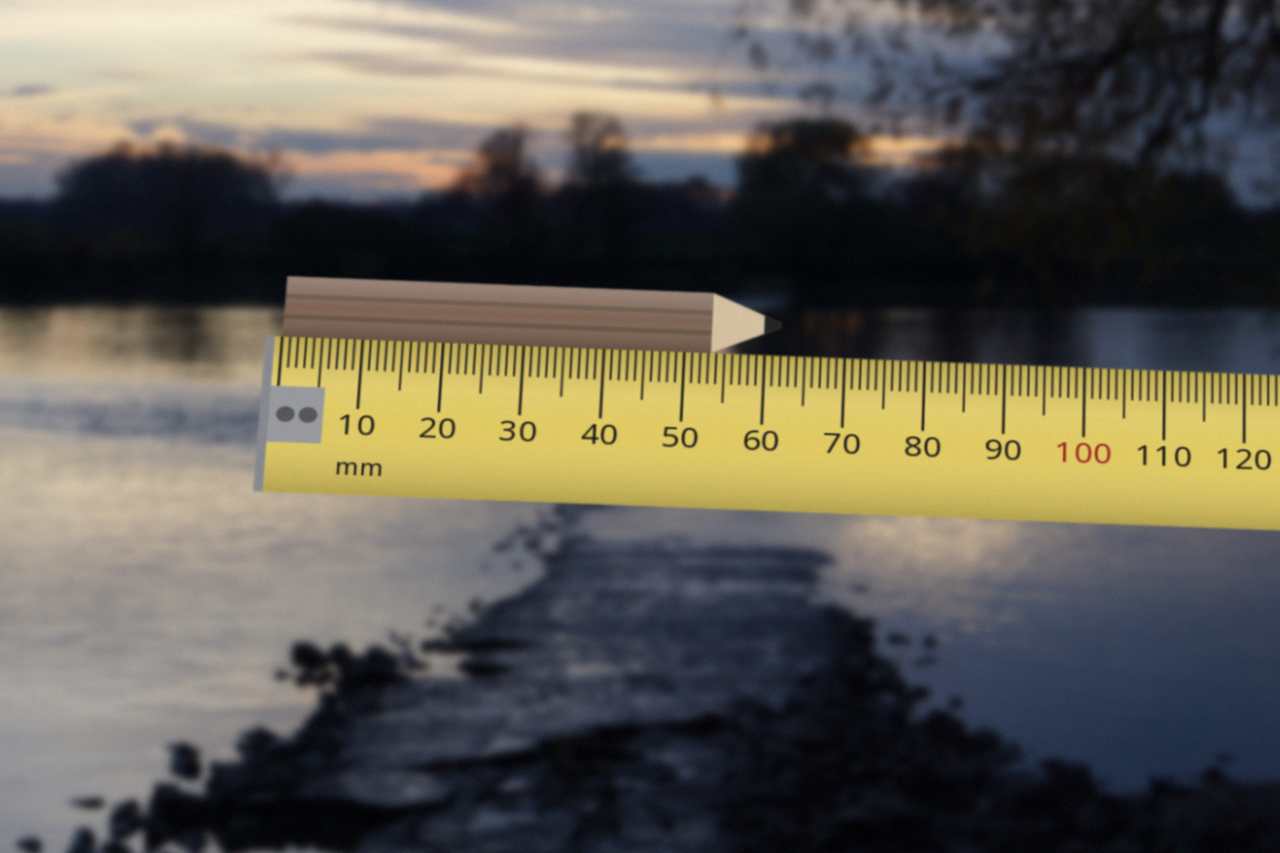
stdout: 62
